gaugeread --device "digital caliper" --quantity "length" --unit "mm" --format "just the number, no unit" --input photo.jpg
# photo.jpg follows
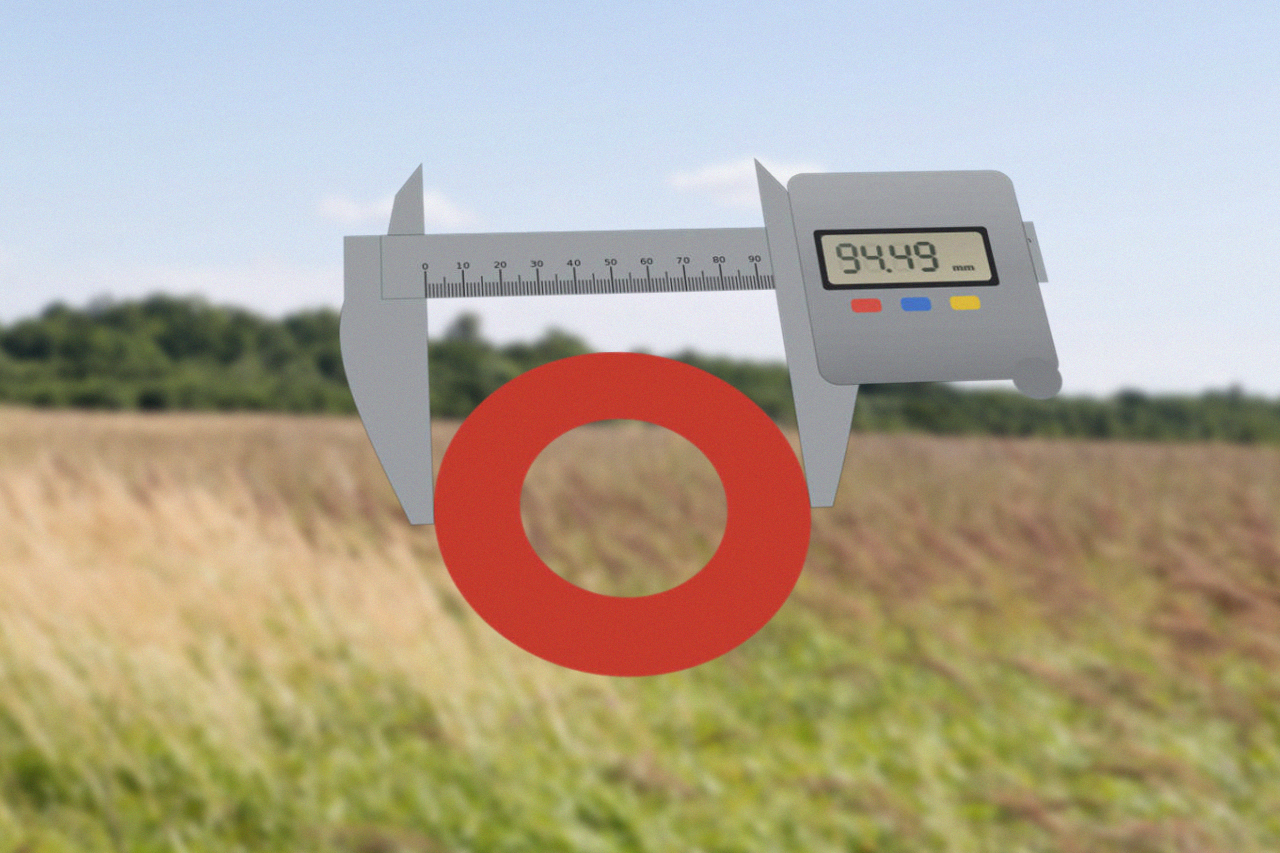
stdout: 94.49
